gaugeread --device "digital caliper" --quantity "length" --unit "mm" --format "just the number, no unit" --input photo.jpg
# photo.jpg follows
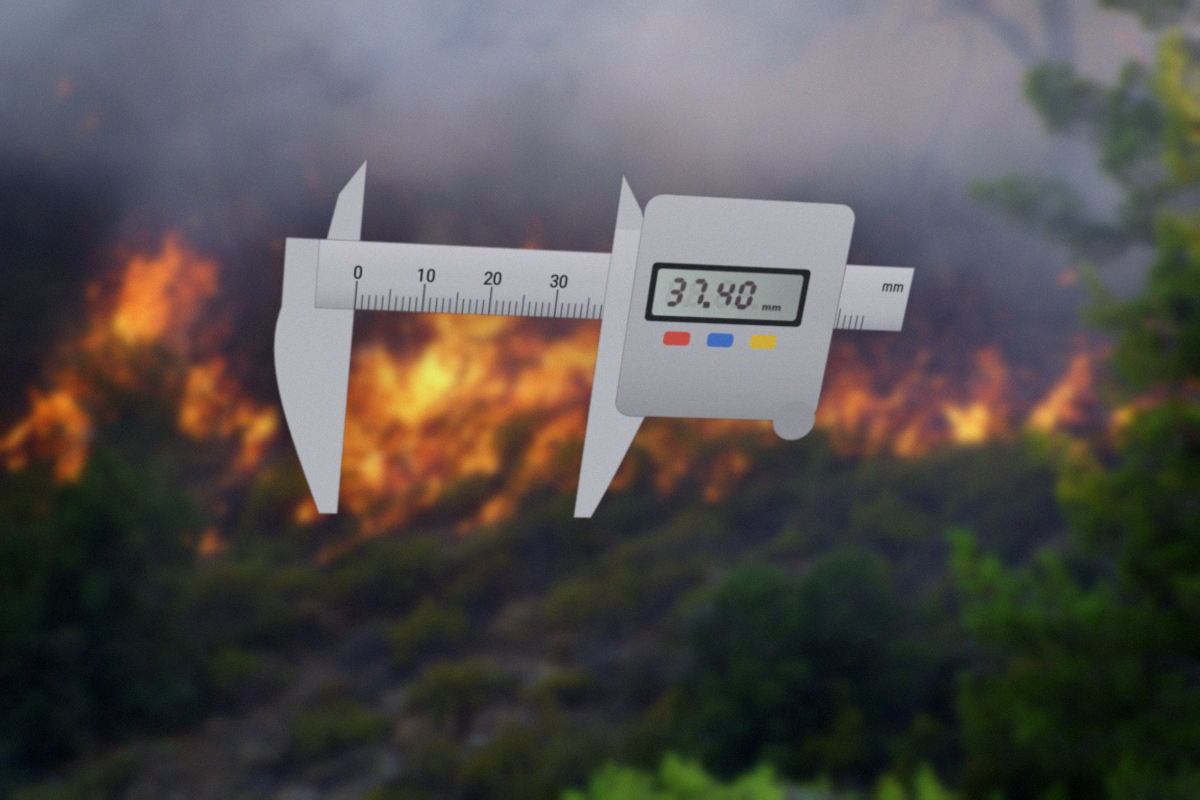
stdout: 37.40
